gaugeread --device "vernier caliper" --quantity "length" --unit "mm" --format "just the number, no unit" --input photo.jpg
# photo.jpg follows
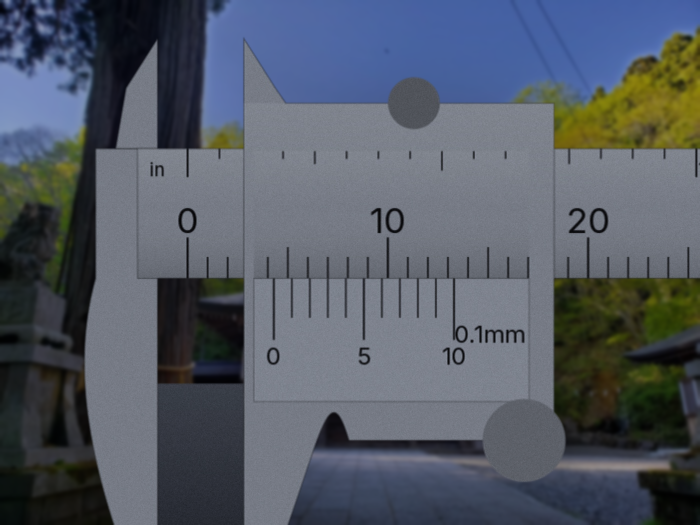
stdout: 4.3
